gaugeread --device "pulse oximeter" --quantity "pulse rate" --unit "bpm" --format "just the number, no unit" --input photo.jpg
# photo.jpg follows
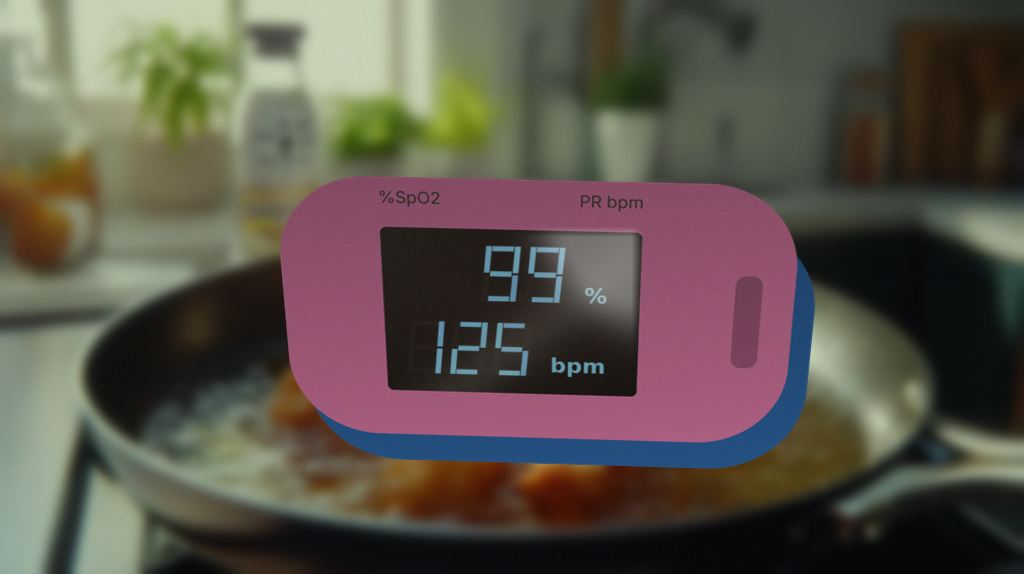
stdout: 125
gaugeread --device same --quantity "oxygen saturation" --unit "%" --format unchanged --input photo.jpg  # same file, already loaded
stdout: 99
